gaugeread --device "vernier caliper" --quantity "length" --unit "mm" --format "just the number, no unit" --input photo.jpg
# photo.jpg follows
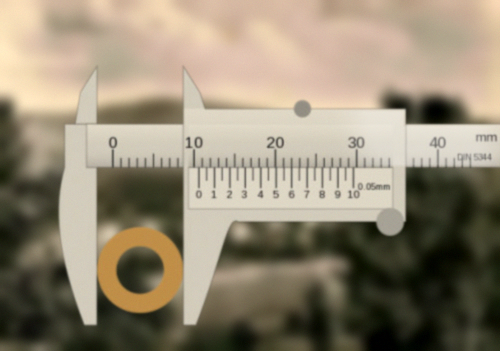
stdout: 10.6
